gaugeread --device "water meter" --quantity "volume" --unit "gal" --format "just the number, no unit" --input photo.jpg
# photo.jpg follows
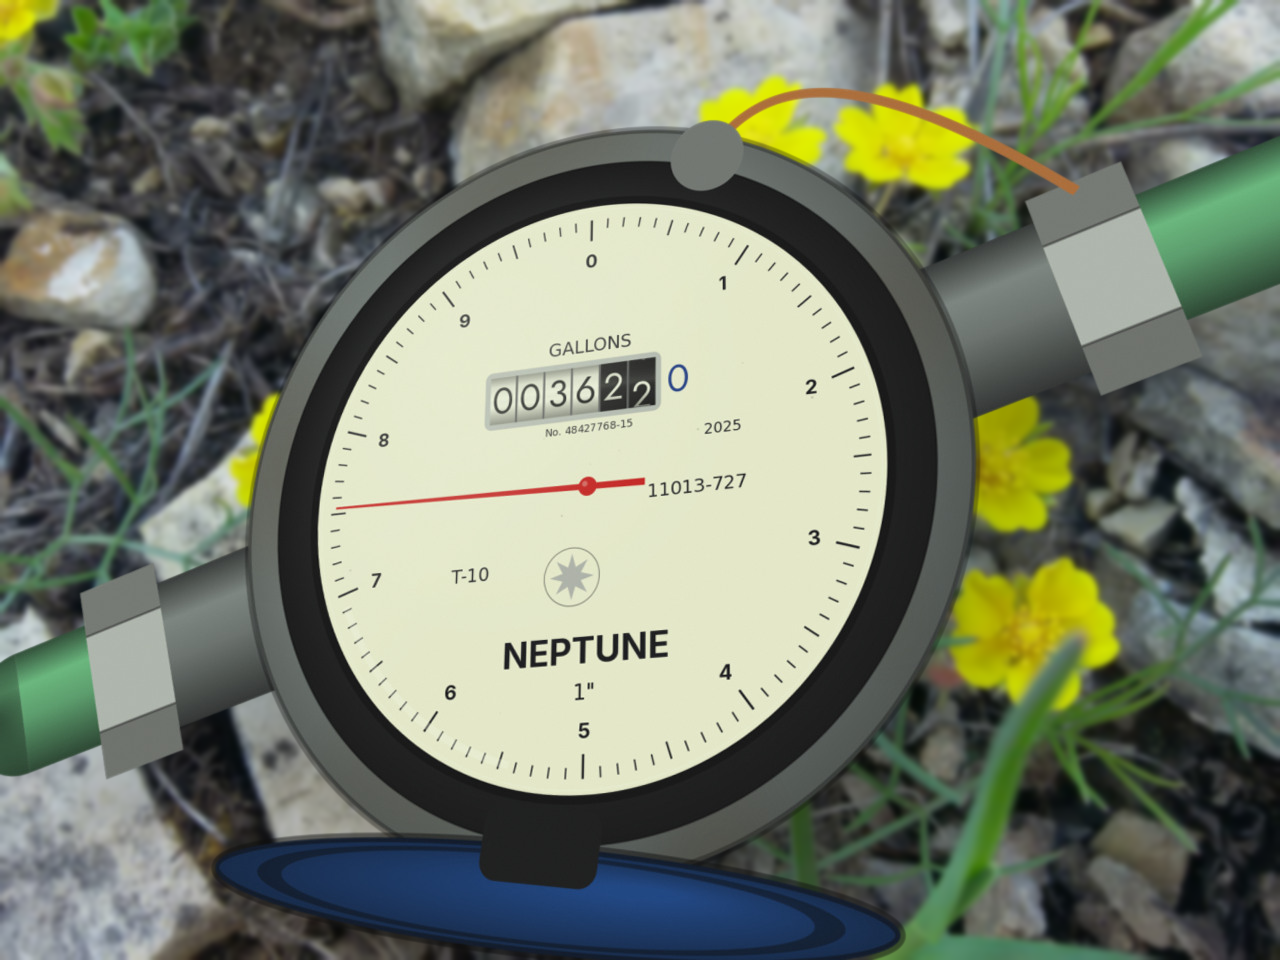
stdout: 36217.5
